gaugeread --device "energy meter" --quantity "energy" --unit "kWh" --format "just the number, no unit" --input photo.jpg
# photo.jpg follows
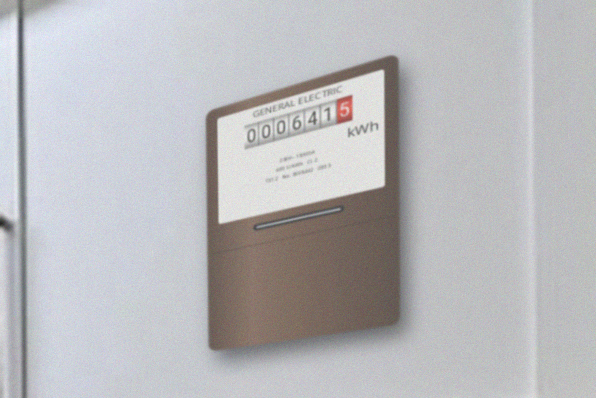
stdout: 641.5
